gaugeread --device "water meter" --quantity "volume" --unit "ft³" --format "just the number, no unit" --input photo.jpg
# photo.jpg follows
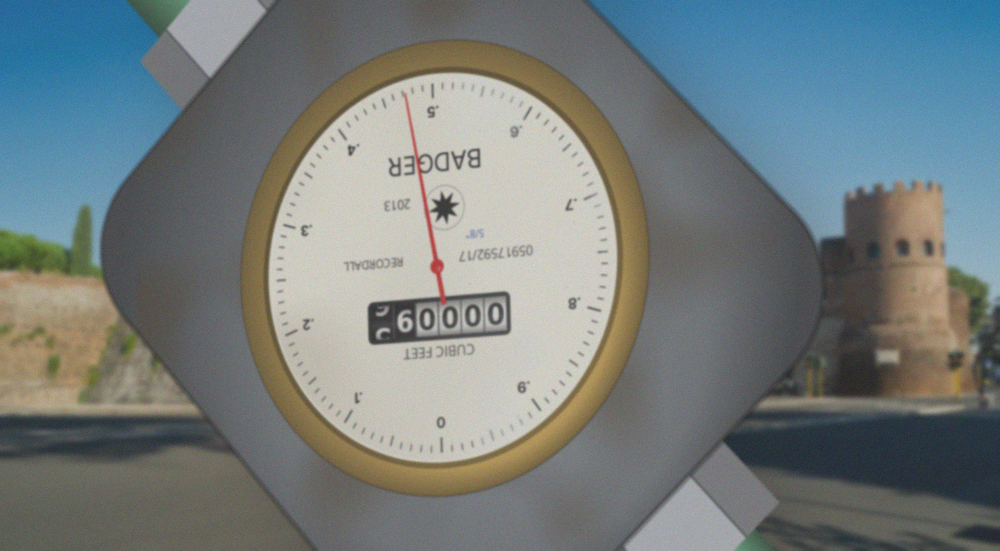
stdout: 95.47
